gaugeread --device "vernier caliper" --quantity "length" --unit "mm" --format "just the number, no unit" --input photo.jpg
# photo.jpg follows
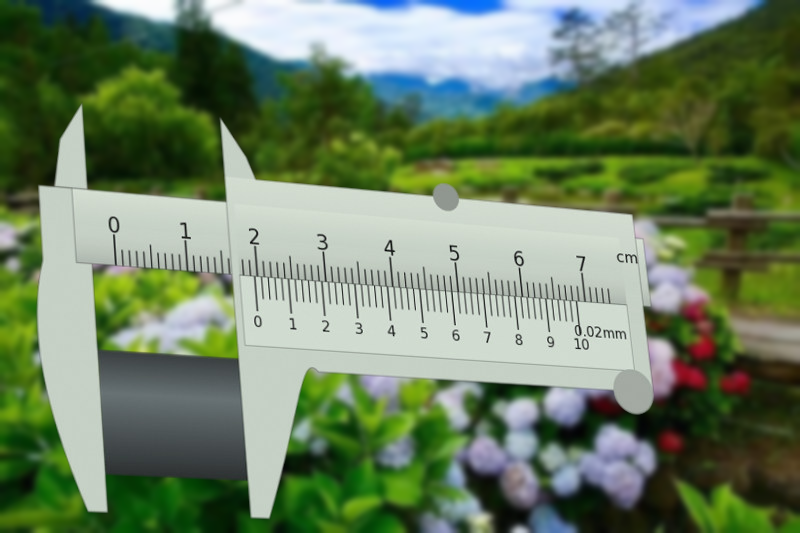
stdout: 19.6
